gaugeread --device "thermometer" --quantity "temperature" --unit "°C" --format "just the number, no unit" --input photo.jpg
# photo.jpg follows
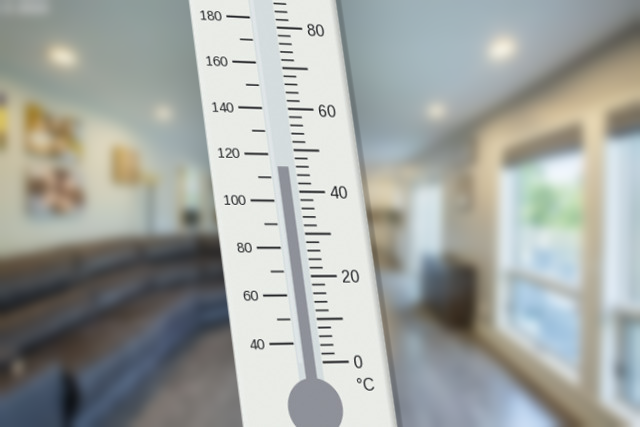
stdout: 46
